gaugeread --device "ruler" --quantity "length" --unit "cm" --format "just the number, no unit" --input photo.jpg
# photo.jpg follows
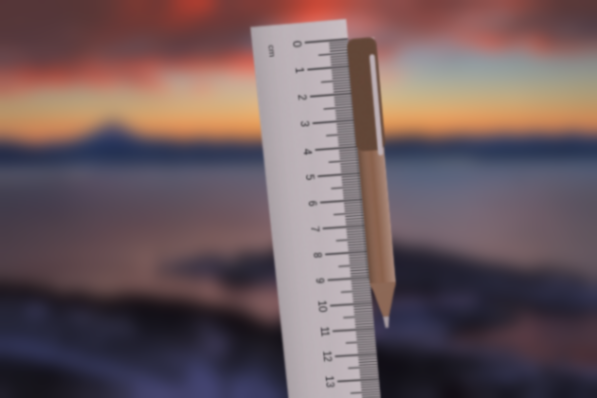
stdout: 11
